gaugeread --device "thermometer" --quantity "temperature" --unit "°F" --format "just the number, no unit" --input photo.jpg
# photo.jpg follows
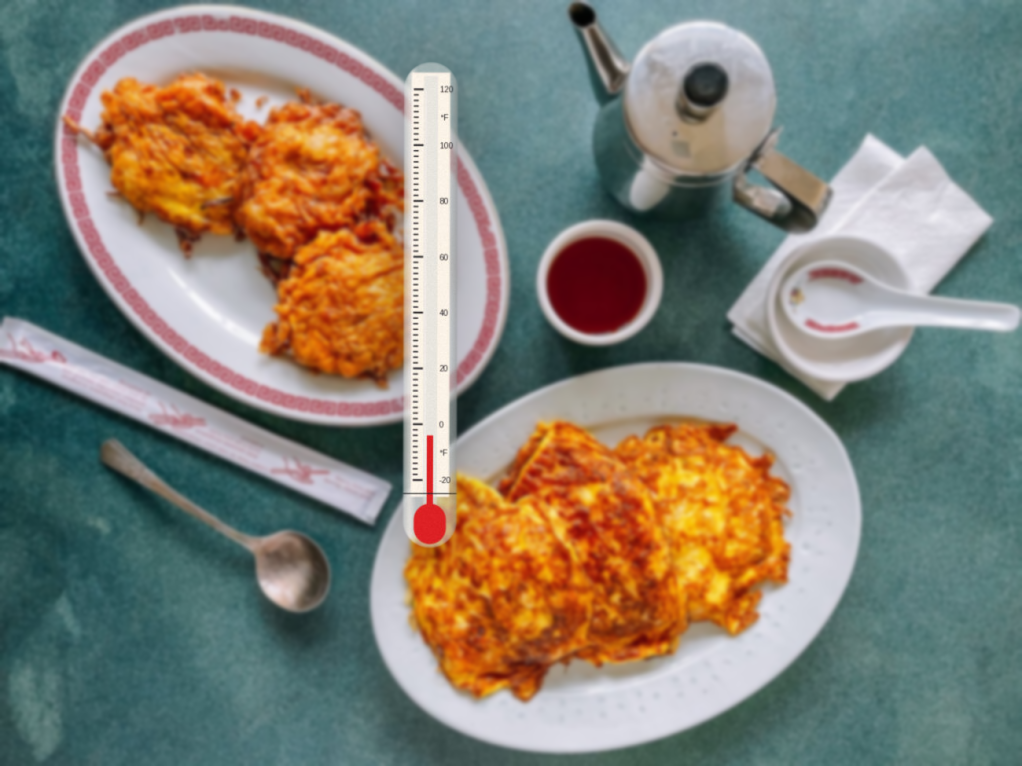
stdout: -4
